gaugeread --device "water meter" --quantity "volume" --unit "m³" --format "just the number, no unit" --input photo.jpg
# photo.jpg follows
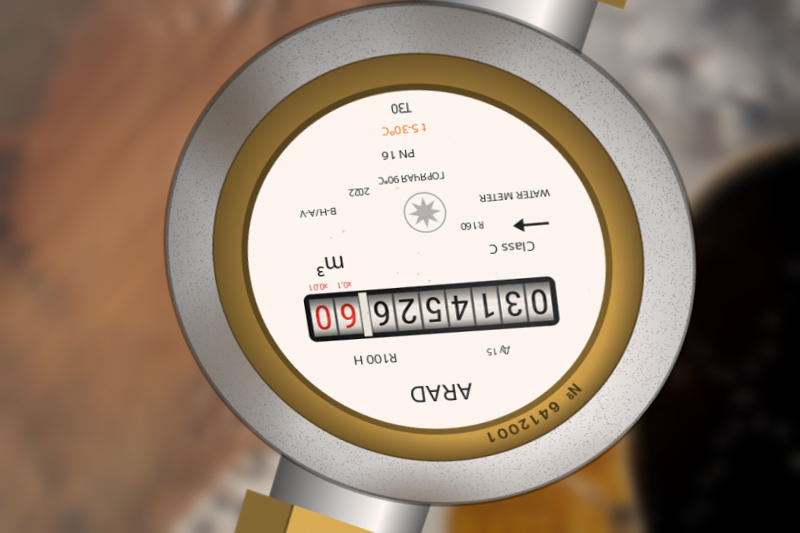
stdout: 314526.60
